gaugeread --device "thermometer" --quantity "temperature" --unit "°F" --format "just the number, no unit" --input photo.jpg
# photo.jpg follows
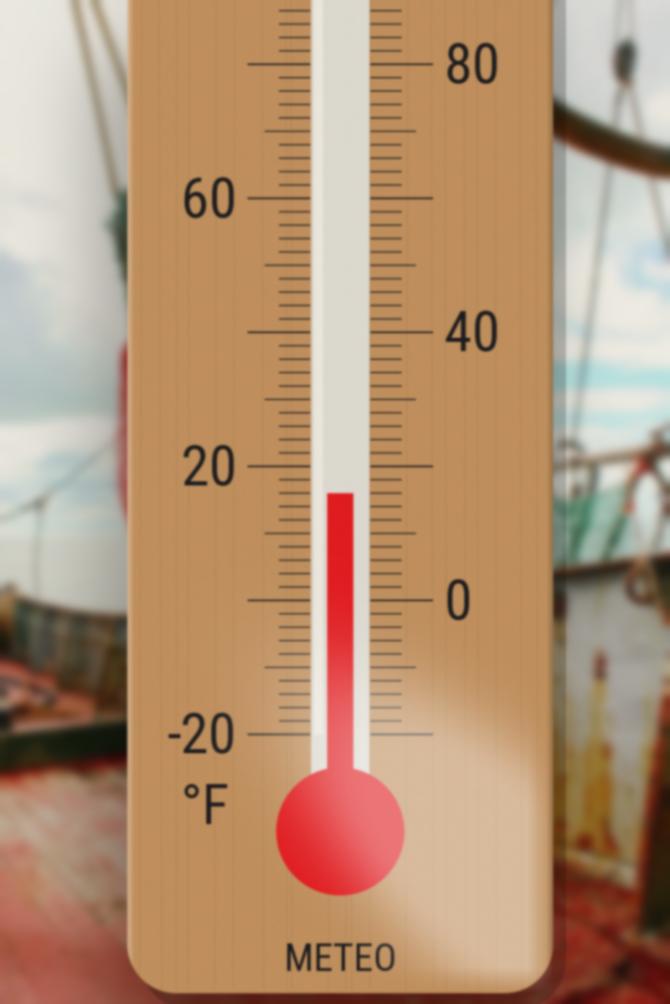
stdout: 16
